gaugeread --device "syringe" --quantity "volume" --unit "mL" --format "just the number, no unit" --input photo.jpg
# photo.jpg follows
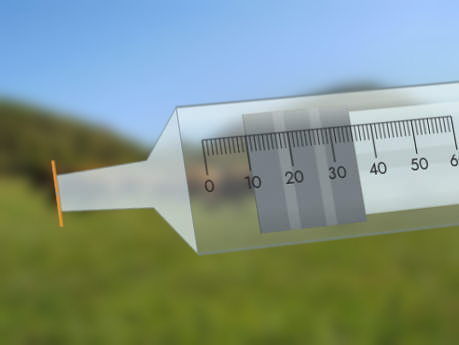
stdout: 10
